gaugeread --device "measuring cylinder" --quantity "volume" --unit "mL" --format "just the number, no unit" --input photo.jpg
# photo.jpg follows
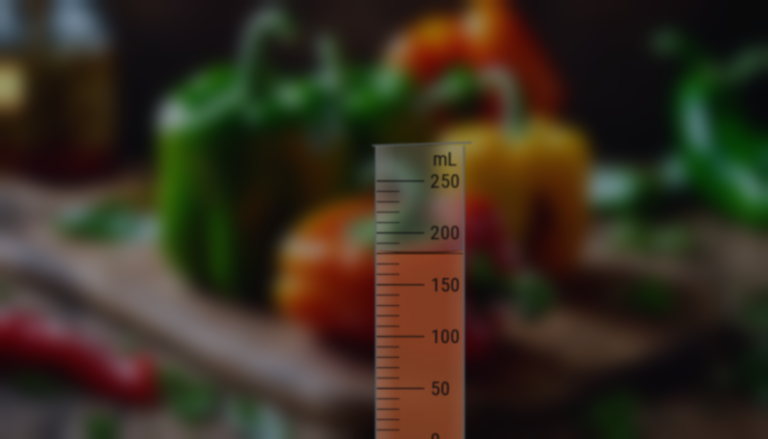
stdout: 180
